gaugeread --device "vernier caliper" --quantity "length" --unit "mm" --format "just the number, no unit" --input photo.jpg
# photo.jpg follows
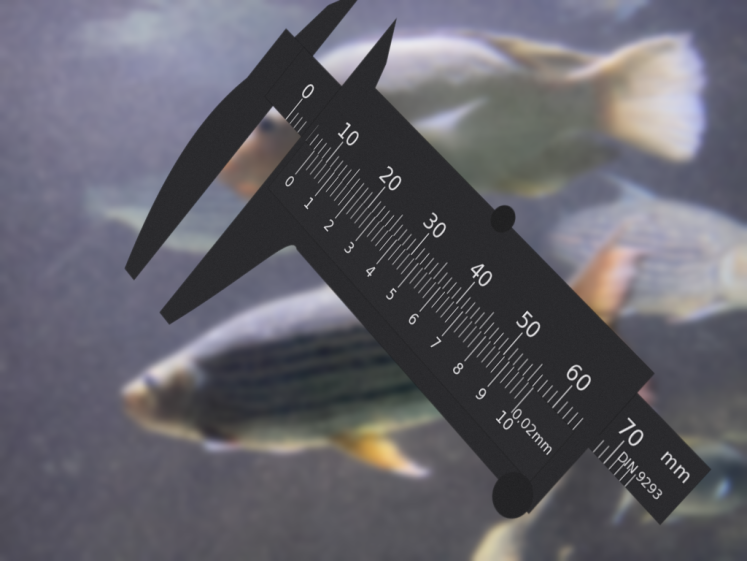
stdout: 7.2
